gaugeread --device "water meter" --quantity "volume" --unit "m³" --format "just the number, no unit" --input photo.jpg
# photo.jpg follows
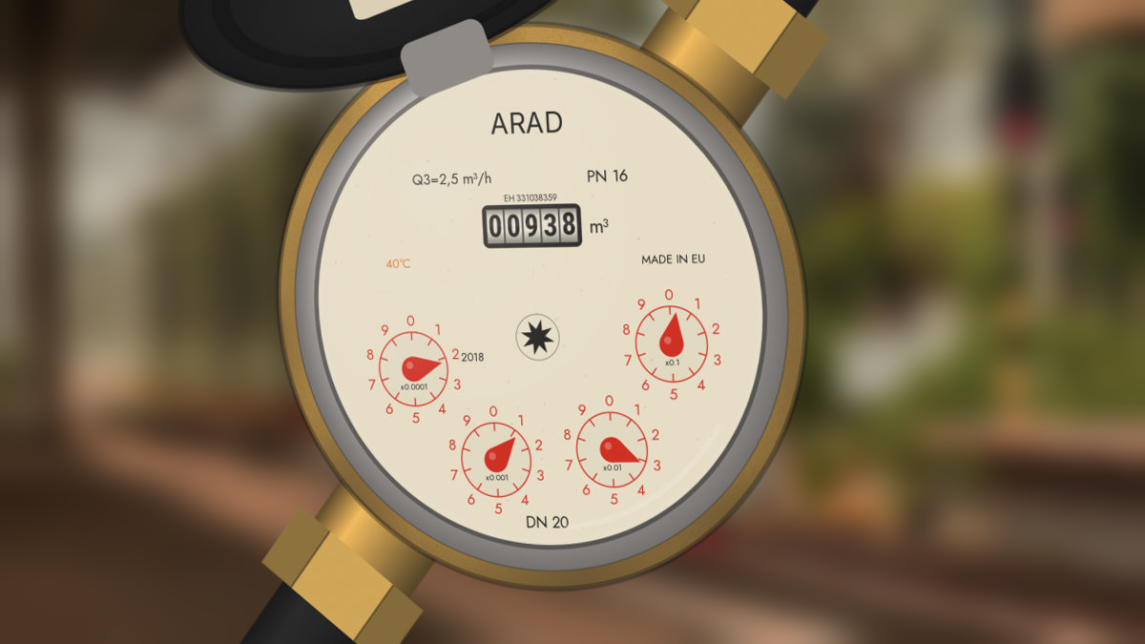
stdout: 938.0312
